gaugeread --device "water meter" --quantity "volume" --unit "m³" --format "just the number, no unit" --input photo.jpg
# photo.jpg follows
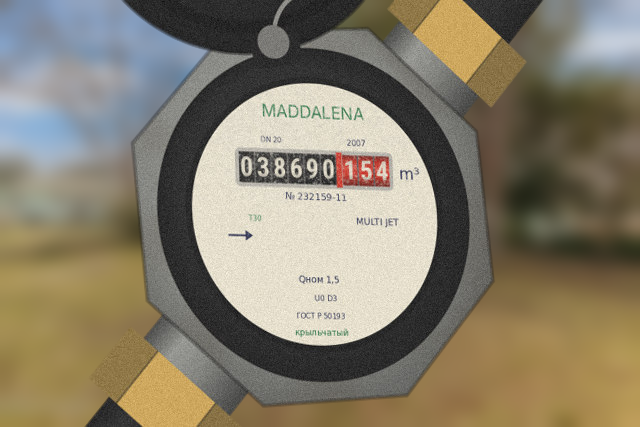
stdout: 38690.154
